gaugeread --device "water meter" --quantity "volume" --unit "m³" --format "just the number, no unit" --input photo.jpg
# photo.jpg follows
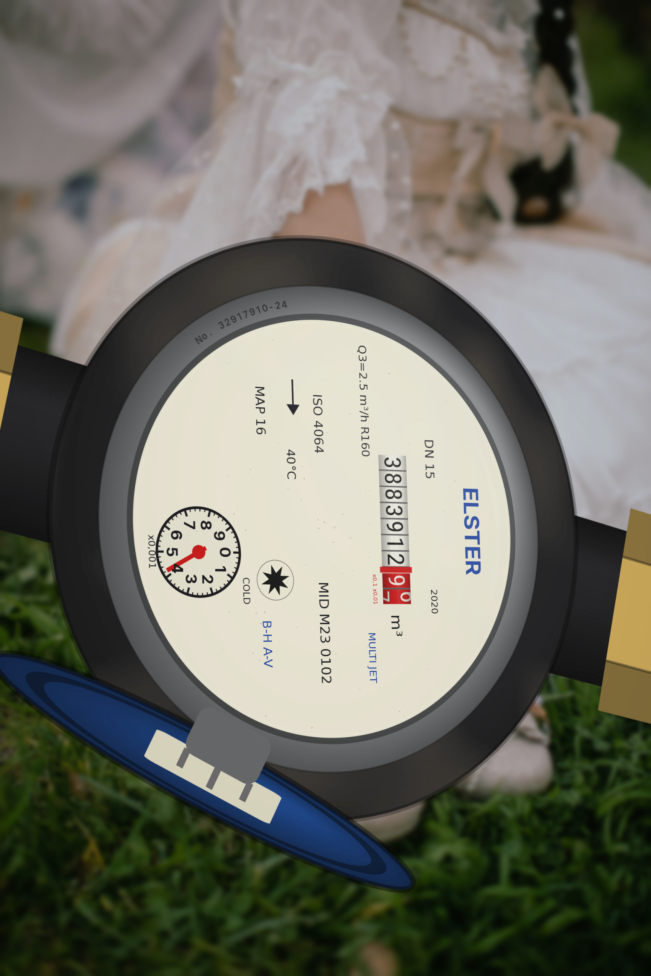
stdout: 3883912.964
